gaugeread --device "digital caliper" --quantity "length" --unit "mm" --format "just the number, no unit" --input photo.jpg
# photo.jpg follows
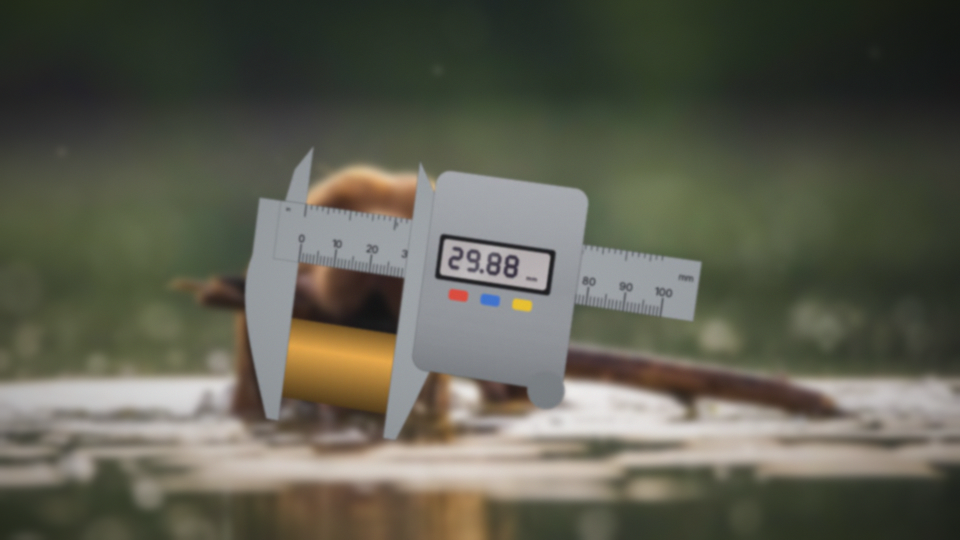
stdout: 29.88
